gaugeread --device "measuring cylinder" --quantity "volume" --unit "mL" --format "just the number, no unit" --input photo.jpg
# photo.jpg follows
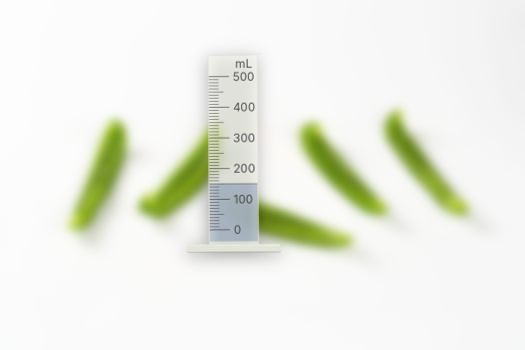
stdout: 150
